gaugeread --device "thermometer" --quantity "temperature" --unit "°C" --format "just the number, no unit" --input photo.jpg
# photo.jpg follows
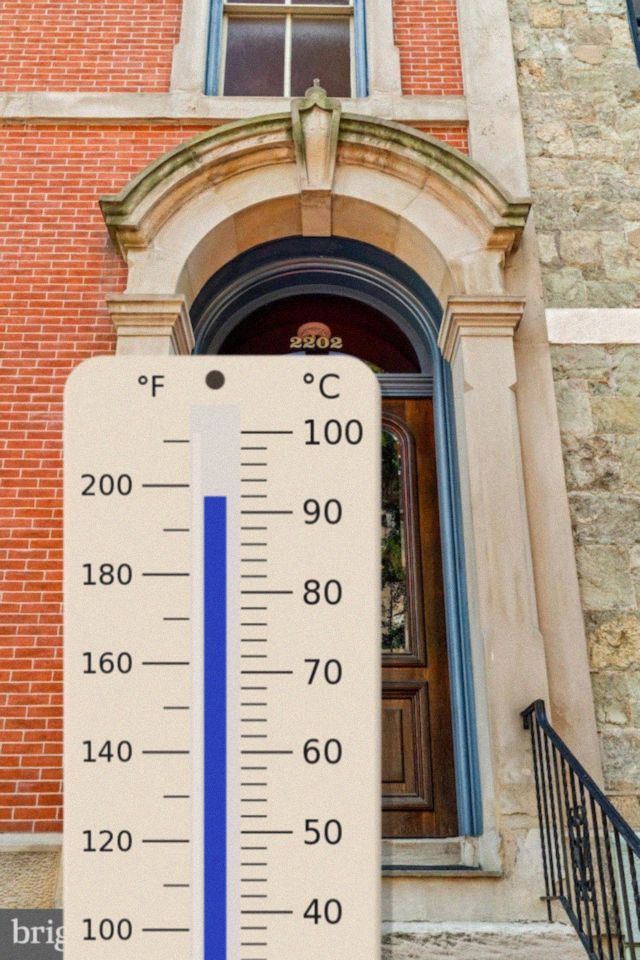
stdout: 92
